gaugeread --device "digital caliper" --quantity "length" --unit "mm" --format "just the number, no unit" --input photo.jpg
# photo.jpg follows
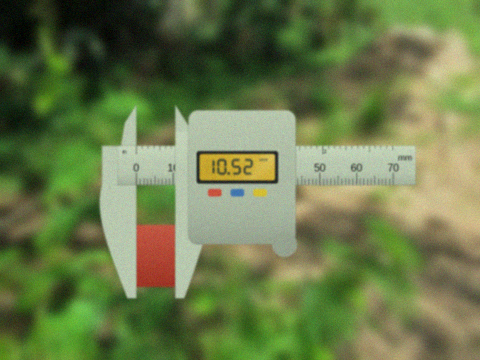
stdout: 10.52
